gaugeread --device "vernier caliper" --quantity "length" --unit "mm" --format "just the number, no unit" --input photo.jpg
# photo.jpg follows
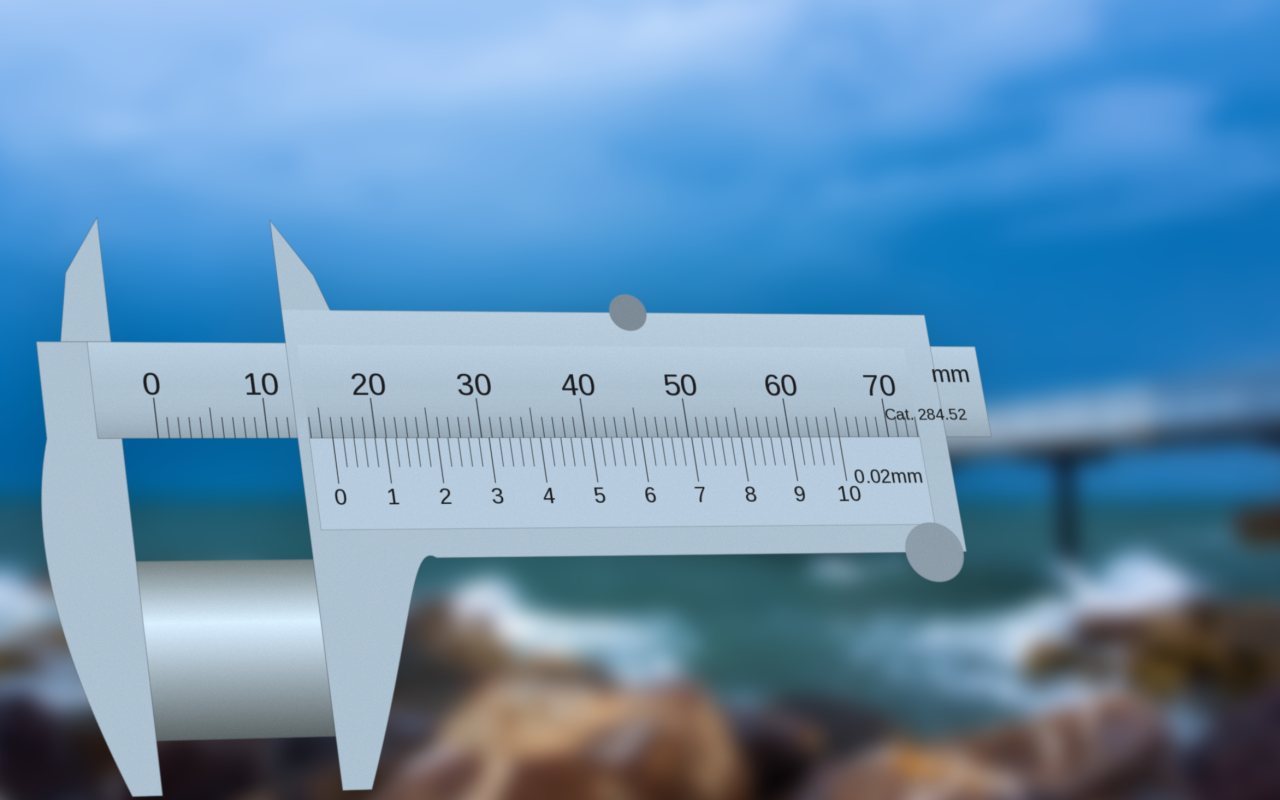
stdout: 16.0
